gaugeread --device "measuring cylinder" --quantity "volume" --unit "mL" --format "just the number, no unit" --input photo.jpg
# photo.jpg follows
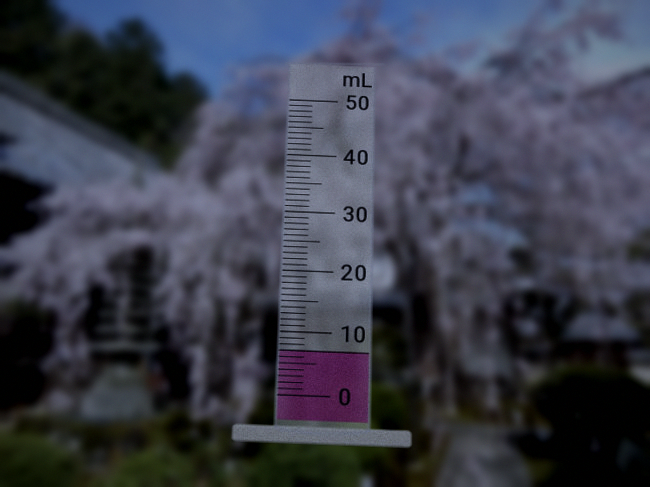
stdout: 7
